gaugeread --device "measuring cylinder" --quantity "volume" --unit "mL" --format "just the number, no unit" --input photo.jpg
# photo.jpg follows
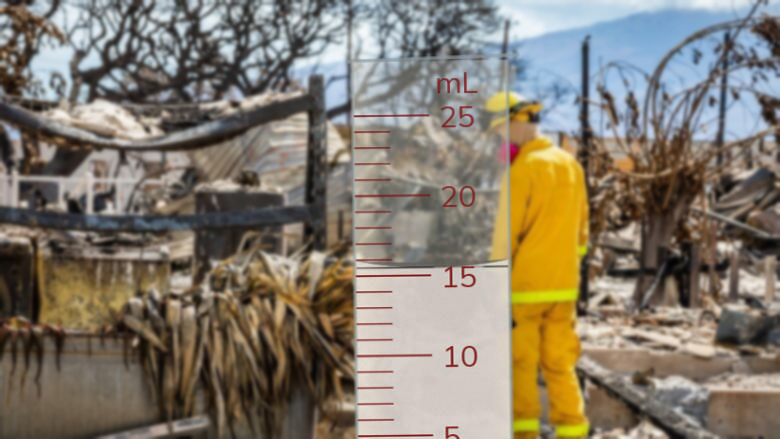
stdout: 15.5
